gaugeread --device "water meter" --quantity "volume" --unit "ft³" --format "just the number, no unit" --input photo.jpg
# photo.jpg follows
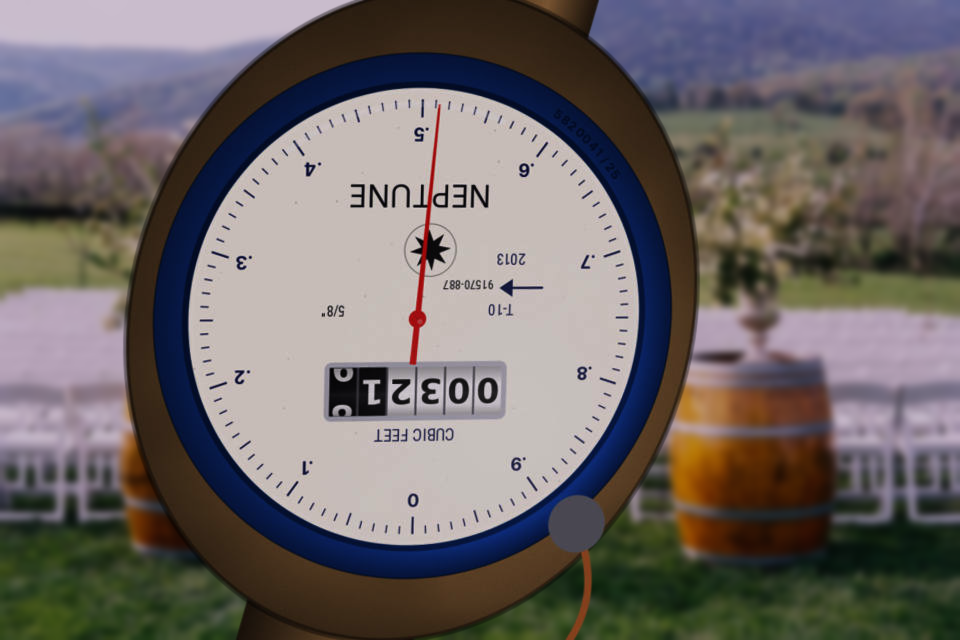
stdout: 3218.51
